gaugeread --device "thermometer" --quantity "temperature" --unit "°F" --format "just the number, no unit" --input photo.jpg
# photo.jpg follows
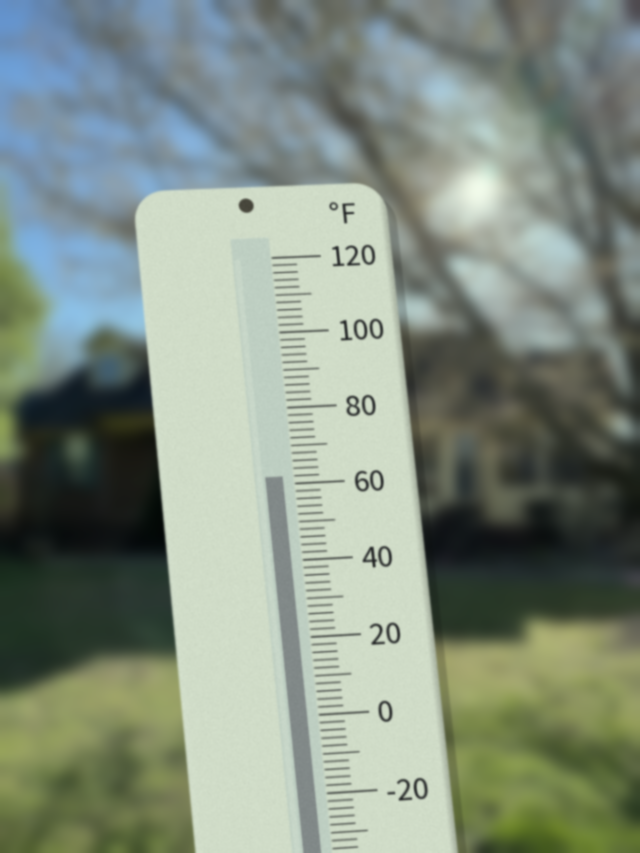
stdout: 62
